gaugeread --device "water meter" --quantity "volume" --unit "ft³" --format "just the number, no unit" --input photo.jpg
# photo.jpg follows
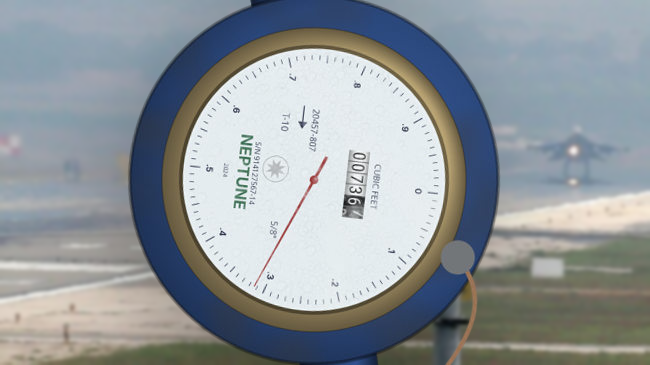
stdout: 7367.31
